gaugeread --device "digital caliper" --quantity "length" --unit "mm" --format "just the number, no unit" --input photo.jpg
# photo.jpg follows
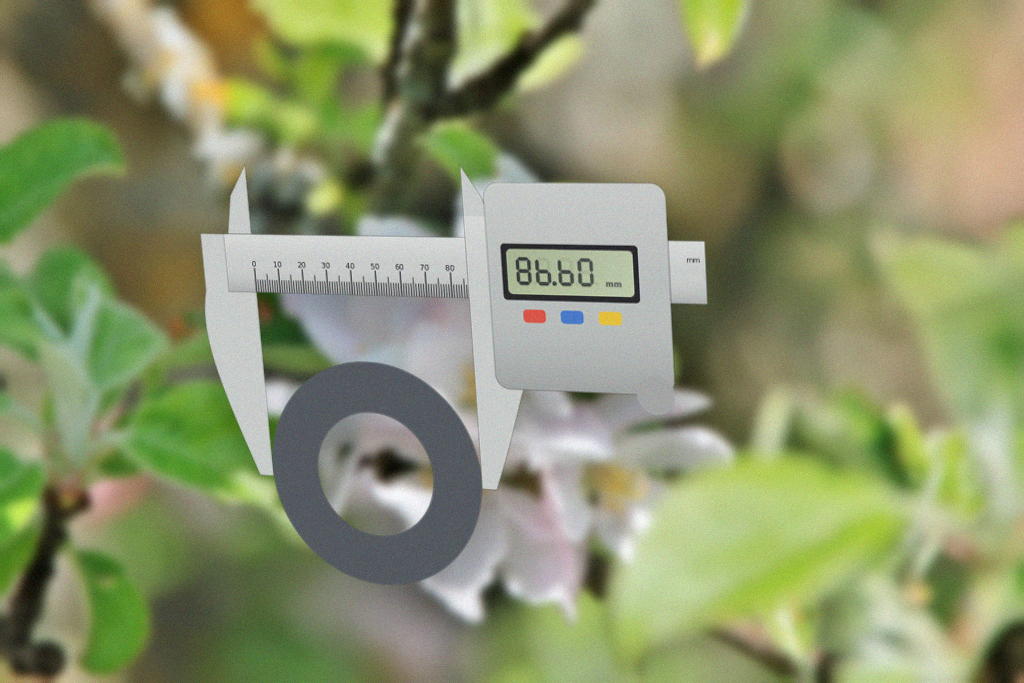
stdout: 86.60
